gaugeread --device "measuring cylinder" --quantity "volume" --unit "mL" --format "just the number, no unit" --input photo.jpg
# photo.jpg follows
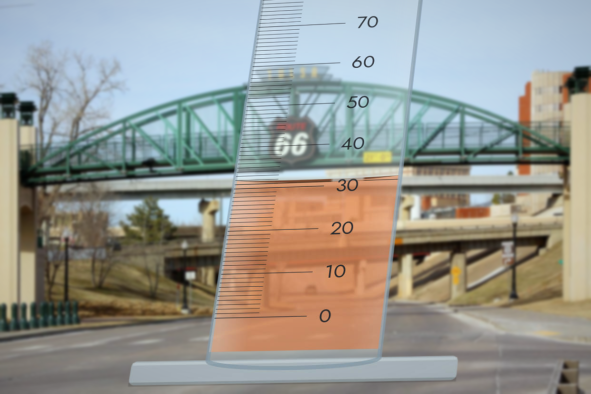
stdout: 31
